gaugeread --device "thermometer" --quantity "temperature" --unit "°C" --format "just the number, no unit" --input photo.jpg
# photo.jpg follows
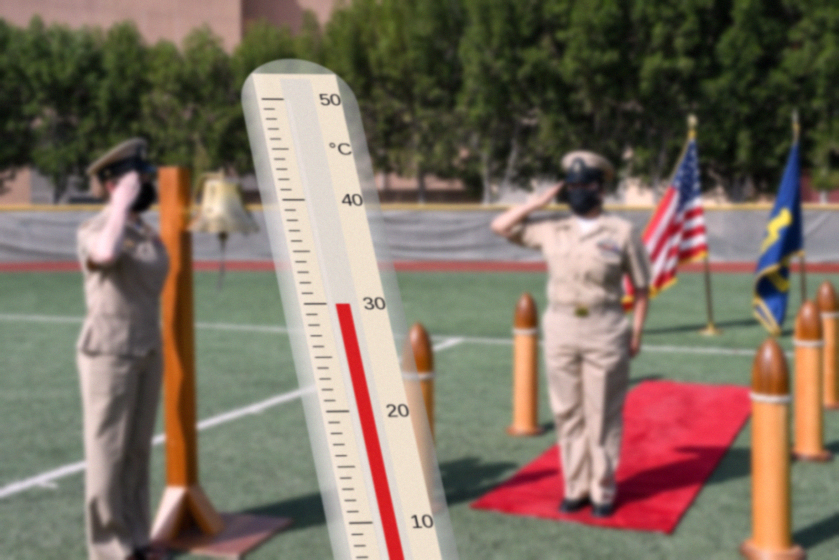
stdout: 30
